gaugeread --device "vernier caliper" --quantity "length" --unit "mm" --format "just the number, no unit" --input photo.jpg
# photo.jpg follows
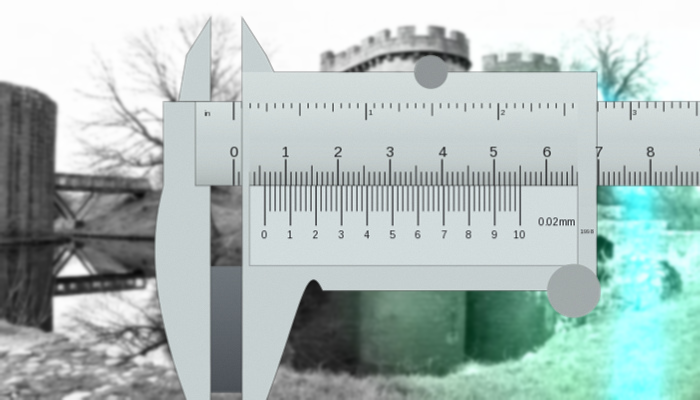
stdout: 6.0
